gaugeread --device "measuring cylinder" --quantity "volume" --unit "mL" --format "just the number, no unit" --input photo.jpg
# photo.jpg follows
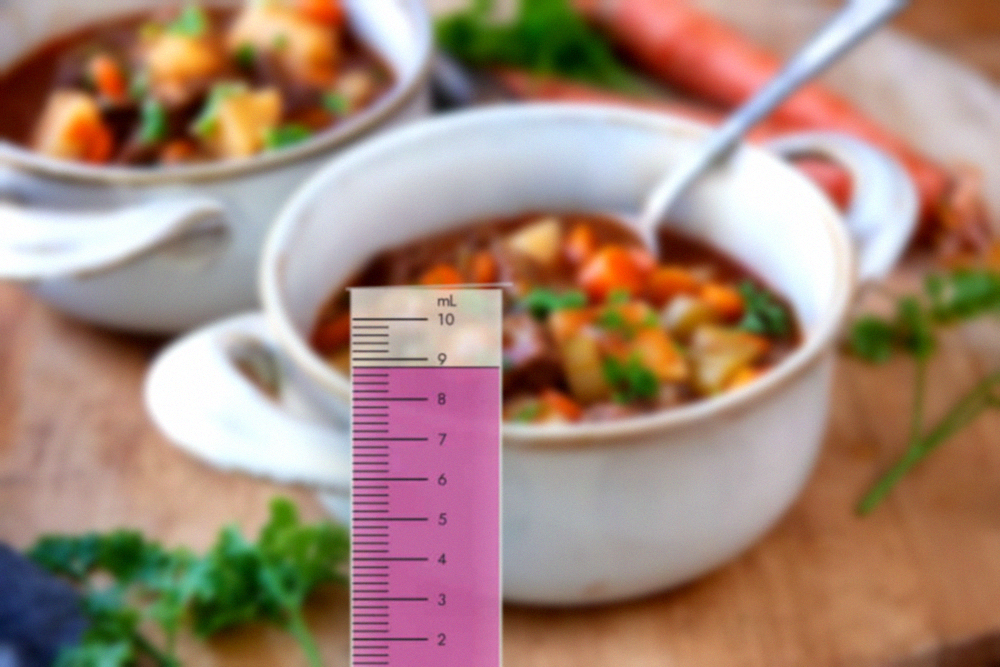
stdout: 8.8
